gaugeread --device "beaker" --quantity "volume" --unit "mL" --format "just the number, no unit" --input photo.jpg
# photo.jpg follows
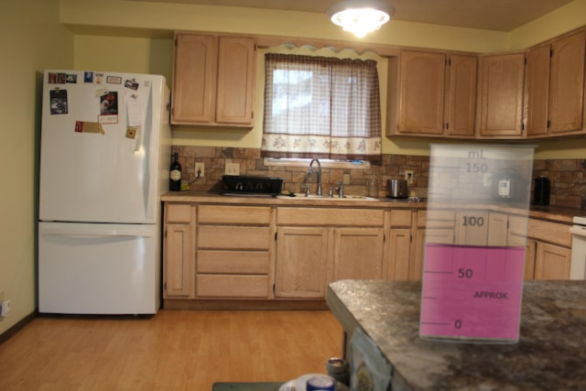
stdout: 75
